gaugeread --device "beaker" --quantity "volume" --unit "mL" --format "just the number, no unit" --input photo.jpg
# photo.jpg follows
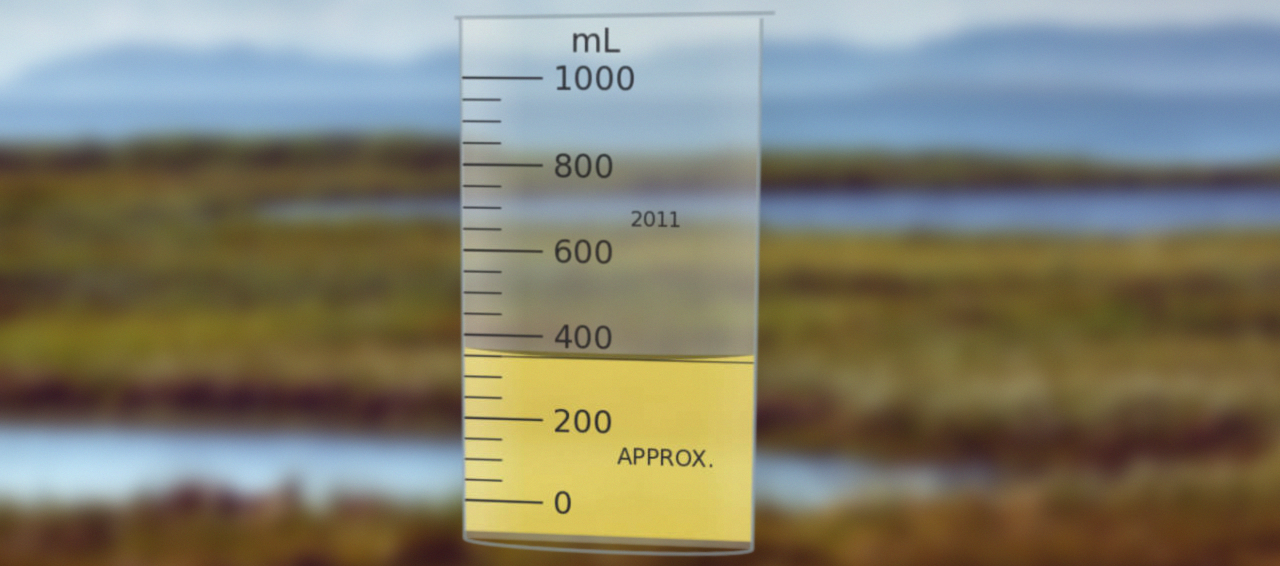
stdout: 350
